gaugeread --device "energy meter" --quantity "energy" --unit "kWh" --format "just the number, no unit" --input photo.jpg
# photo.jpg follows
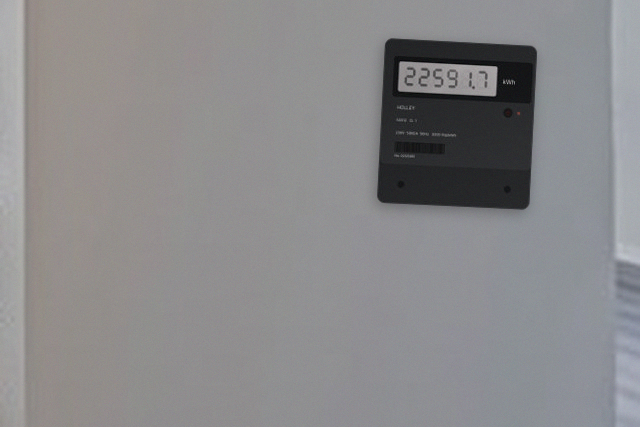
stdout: 22591.7
